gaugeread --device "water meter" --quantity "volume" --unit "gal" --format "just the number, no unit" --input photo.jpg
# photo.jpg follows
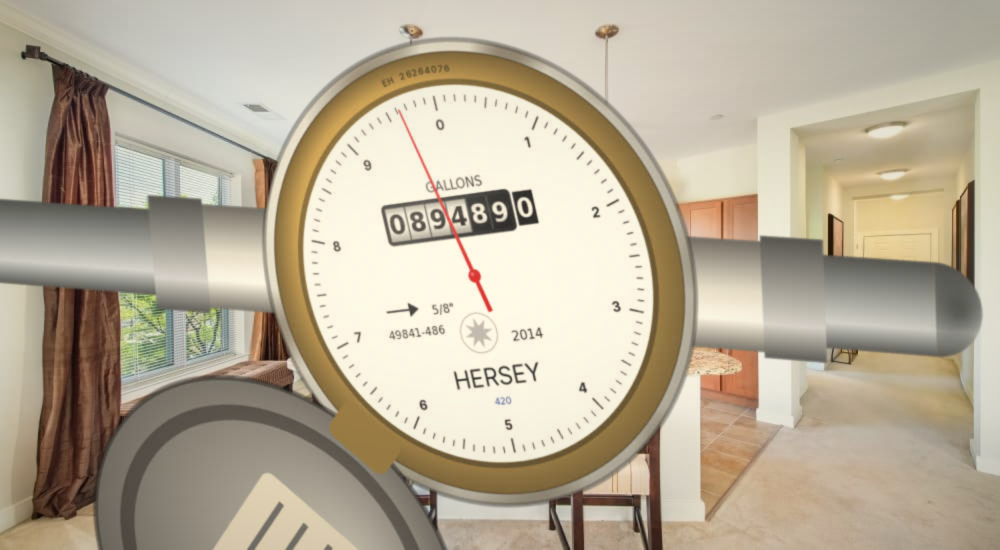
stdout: 894889.6
